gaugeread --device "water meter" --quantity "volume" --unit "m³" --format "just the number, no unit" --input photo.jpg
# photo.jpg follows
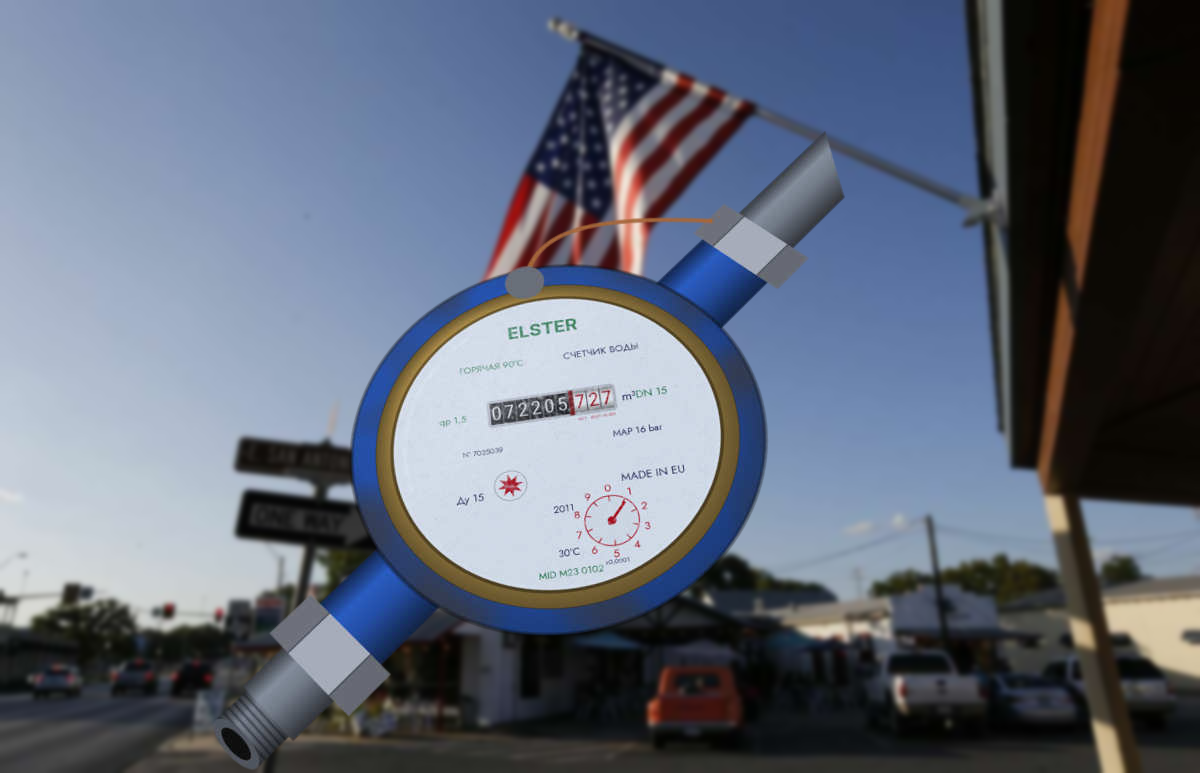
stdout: 72205.7271
